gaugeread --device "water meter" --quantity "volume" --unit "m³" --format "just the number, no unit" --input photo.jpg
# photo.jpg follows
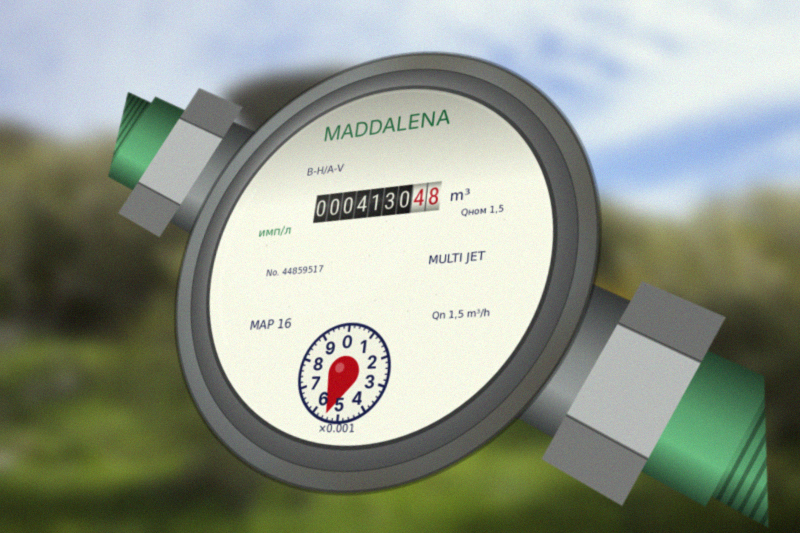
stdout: 4130.485
